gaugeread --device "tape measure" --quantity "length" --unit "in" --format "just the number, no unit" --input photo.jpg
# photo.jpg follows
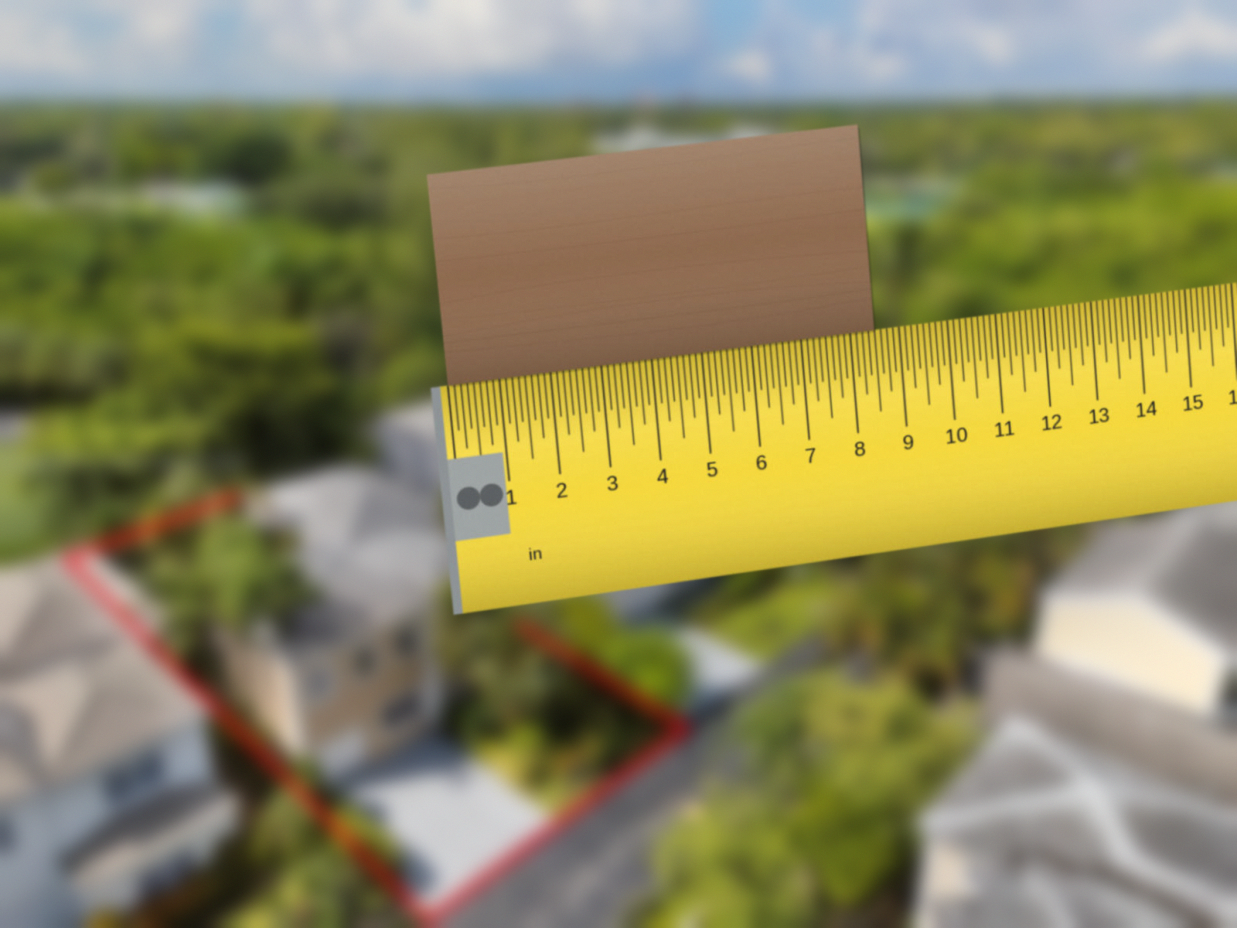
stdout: 8.5
